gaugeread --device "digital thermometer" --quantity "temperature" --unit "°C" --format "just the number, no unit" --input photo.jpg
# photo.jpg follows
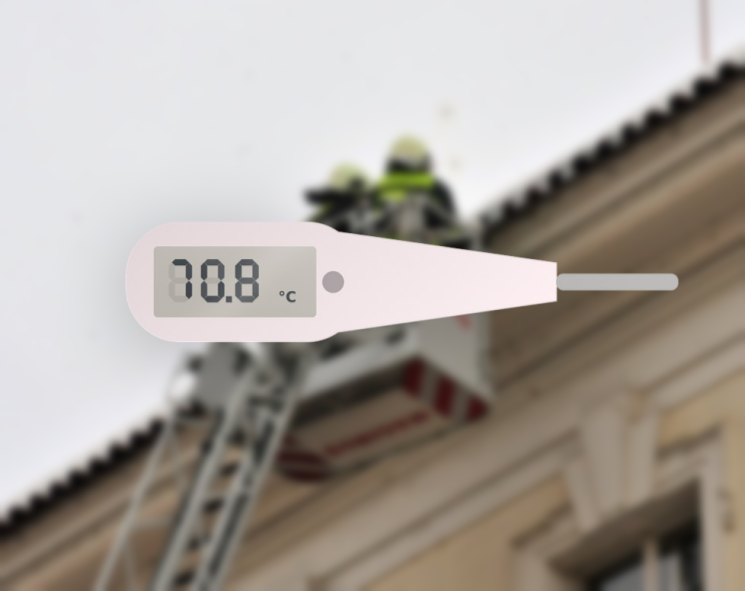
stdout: 70.8
